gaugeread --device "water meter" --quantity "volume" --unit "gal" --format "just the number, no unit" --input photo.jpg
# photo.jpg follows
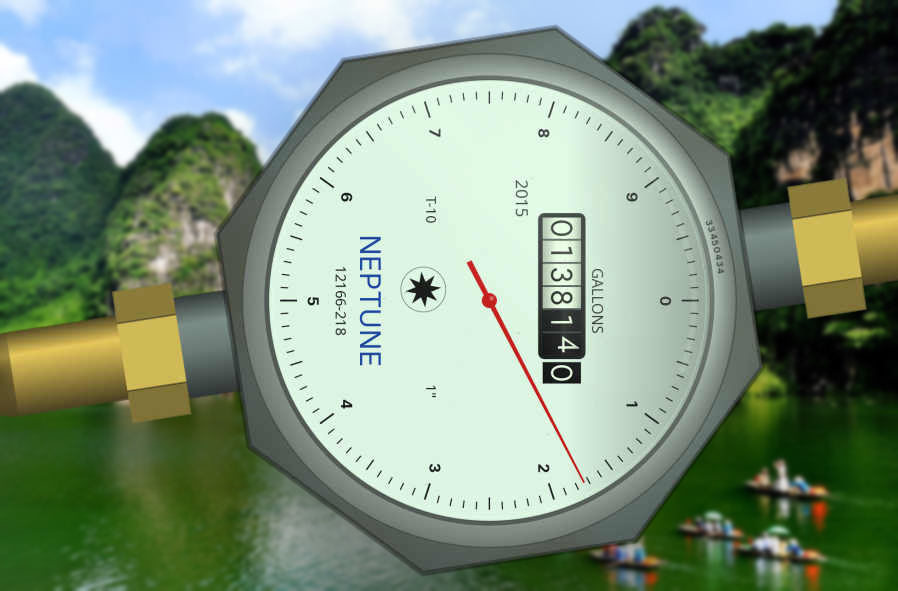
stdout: 138141.7
